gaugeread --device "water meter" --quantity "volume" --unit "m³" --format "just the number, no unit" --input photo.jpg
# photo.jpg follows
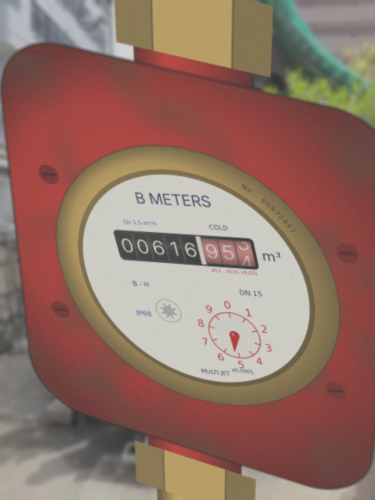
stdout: 616.9535
